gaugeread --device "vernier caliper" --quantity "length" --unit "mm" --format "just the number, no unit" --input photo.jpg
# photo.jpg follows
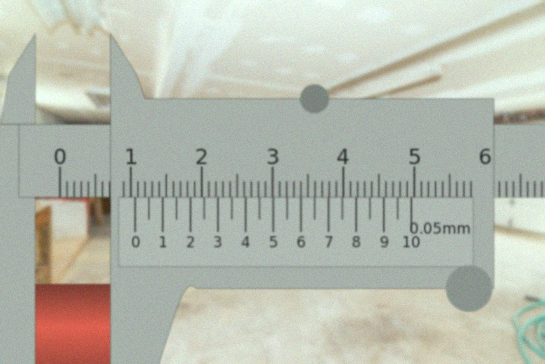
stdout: 10.6
